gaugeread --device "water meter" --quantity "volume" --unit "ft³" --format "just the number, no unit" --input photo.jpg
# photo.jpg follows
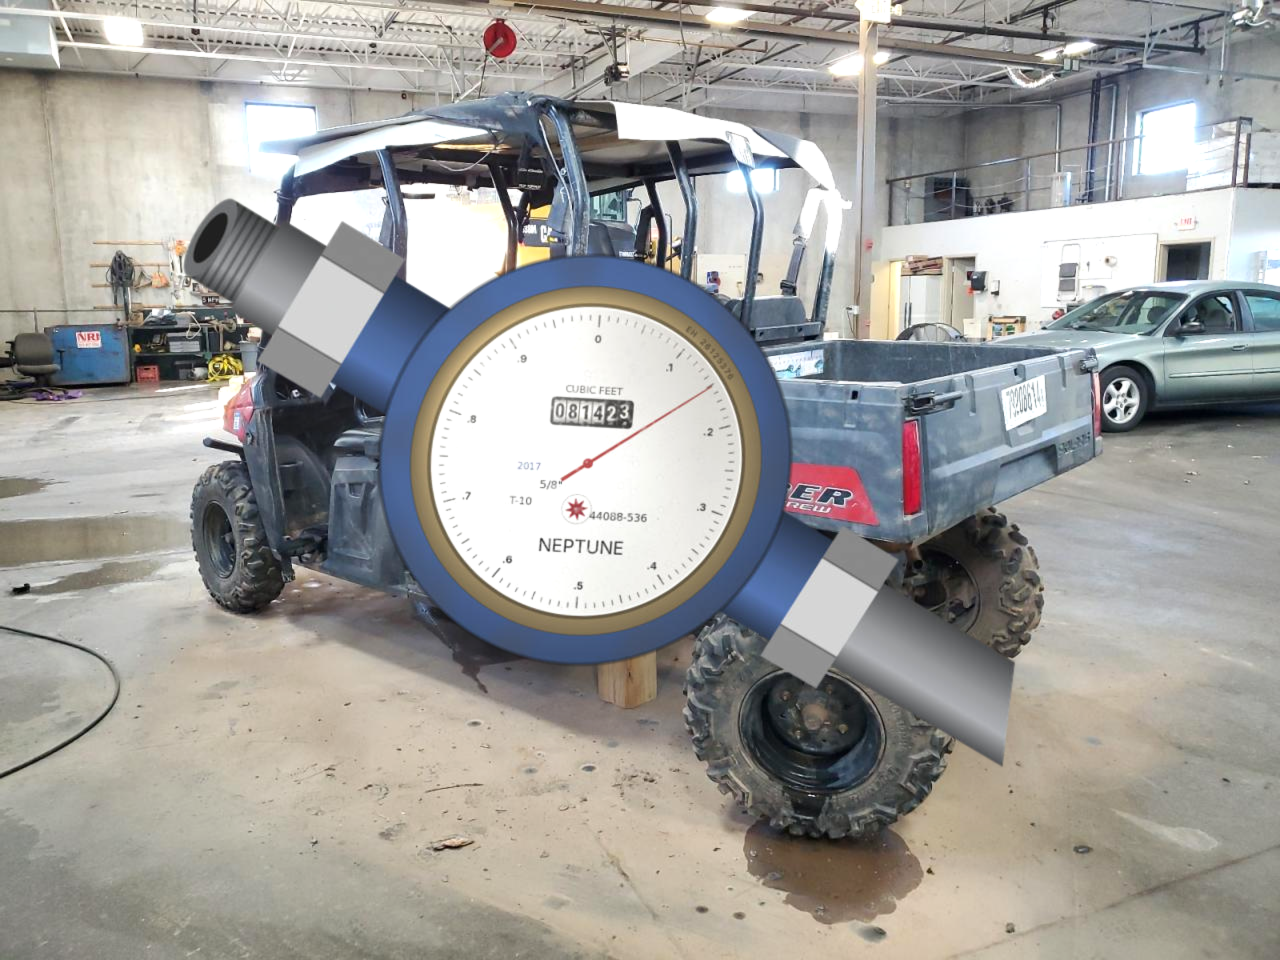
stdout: 81423.15
